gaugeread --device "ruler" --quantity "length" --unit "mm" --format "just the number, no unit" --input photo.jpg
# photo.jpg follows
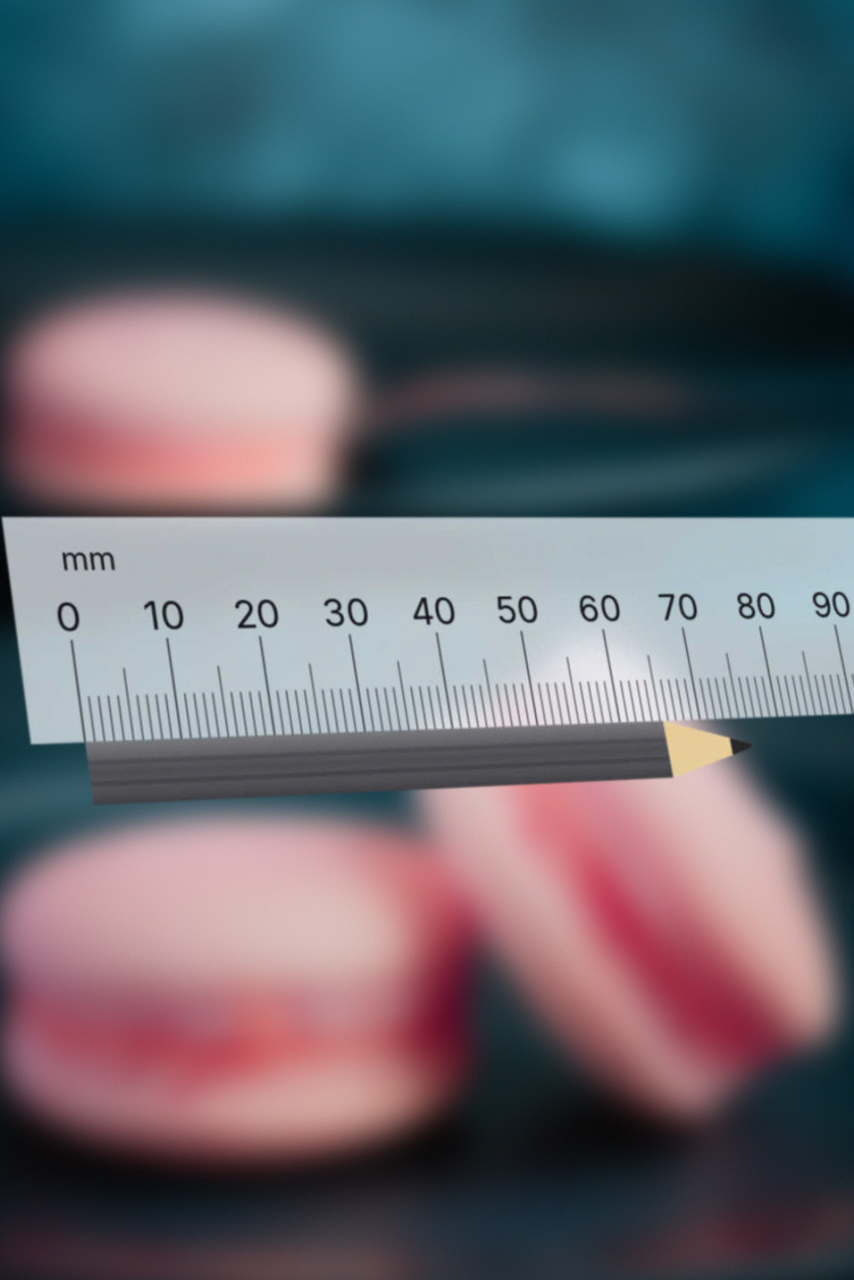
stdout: 76
